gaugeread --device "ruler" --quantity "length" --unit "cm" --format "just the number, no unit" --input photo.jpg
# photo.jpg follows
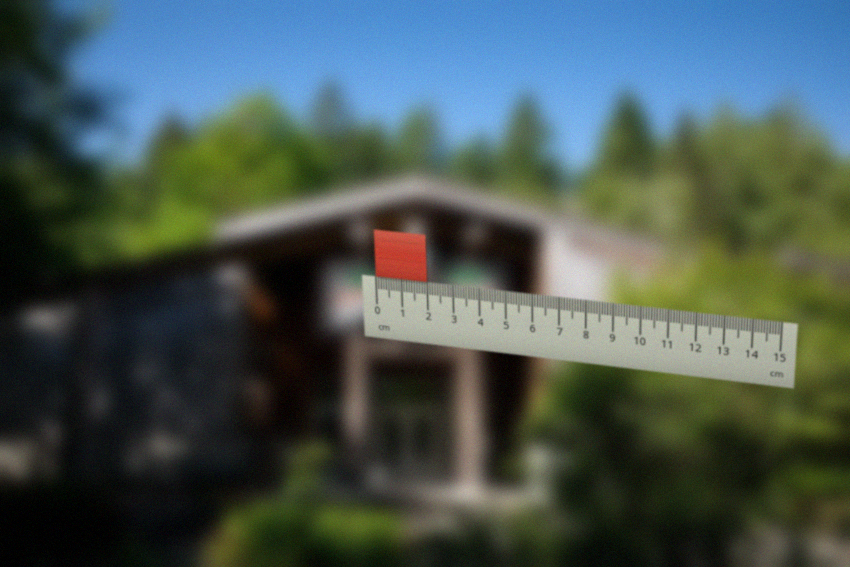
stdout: 2
